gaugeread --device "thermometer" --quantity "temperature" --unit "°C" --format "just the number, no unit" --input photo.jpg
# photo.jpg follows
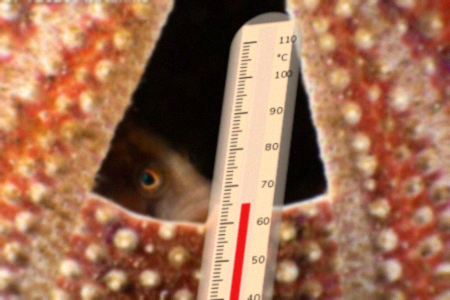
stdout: 65
